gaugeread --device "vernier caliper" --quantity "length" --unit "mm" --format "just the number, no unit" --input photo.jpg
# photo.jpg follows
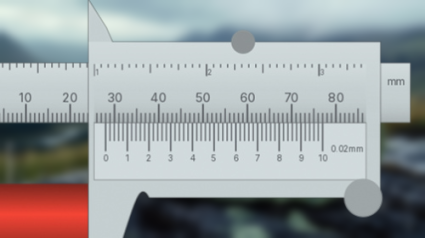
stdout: 28.0
